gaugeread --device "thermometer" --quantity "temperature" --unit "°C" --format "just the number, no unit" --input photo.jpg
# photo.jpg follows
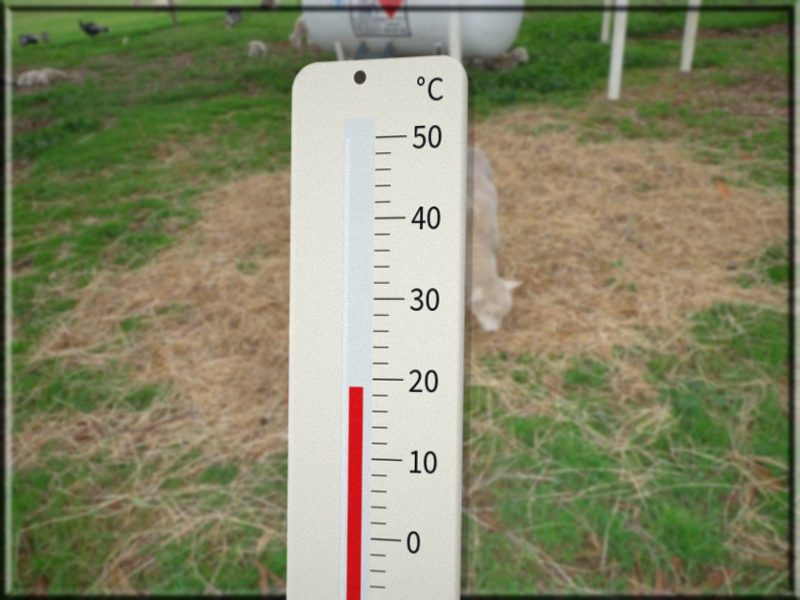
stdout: 19
